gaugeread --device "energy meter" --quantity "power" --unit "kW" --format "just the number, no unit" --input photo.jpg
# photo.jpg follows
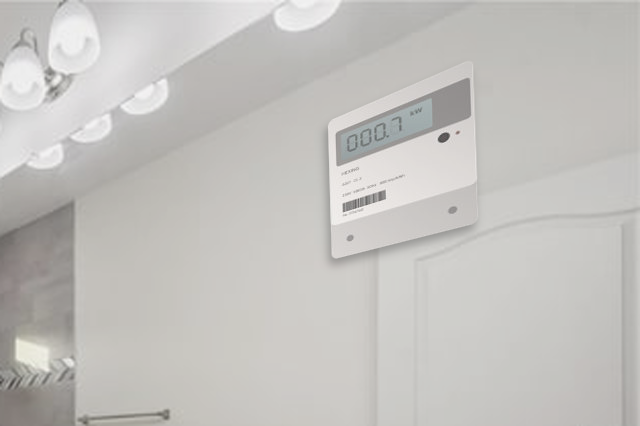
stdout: 0.7
